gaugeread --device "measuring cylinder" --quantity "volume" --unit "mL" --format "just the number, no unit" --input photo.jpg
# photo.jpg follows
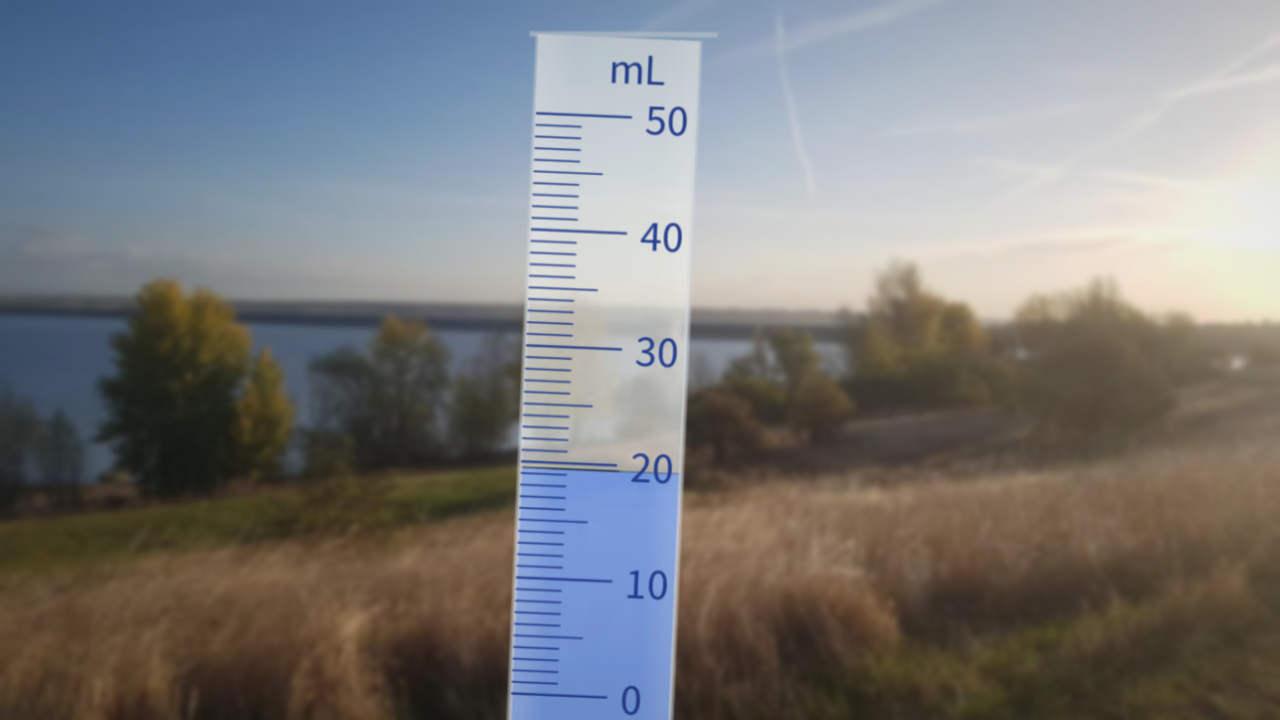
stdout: 19.5
